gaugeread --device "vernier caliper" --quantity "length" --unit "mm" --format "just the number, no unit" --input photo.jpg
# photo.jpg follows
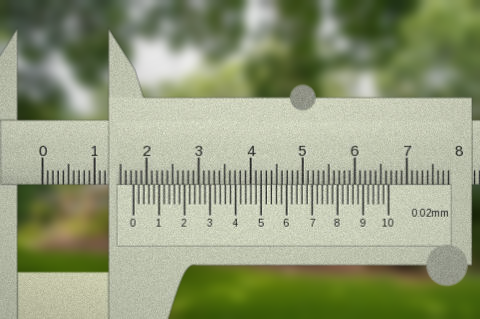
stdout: 17.5
